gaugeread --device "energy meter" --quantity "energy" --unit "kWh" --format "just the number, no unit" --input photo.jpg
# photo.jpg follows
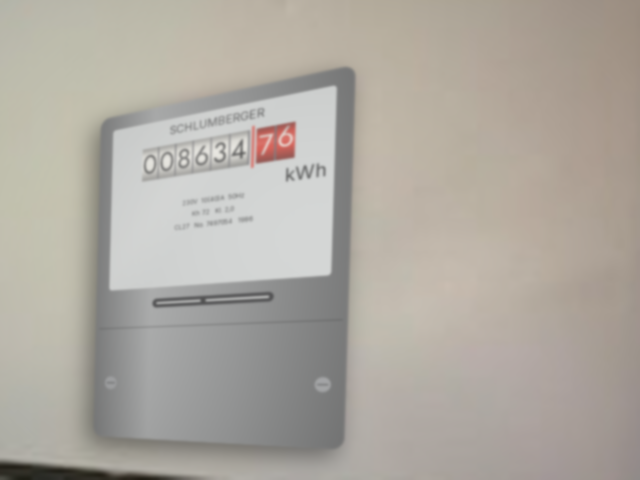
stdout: 8634.76
